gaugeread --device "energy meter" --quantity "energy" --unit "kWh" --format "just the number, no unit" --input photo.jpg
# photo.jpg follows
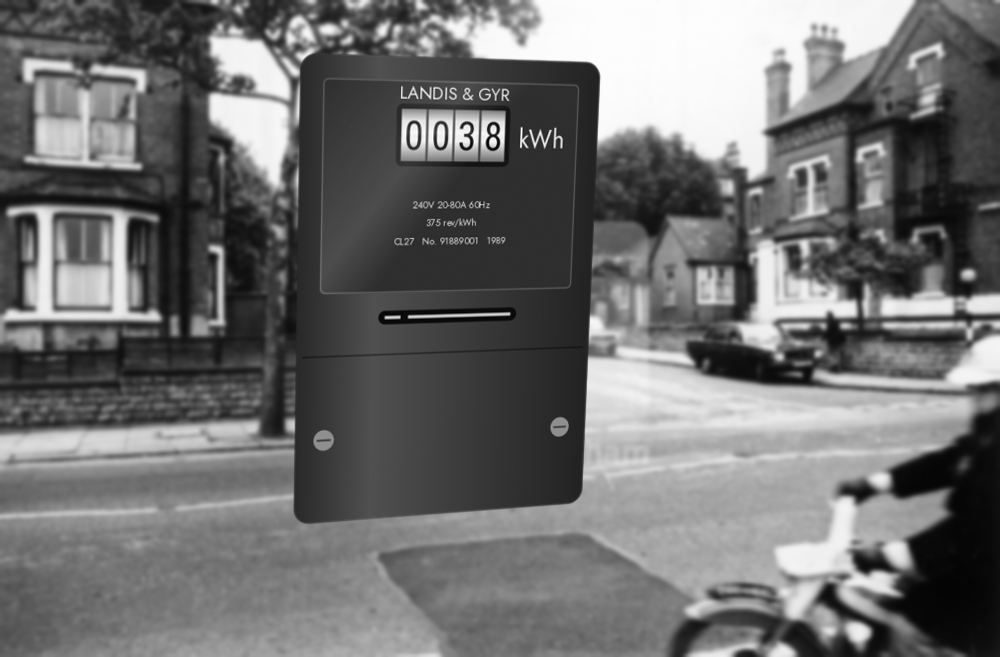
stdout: 38
